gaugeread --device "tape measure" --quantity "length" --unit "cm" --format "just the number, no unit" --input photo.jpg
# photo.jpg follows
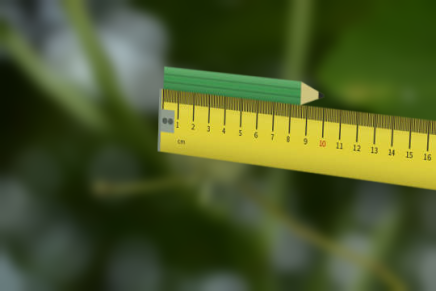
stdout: 10
